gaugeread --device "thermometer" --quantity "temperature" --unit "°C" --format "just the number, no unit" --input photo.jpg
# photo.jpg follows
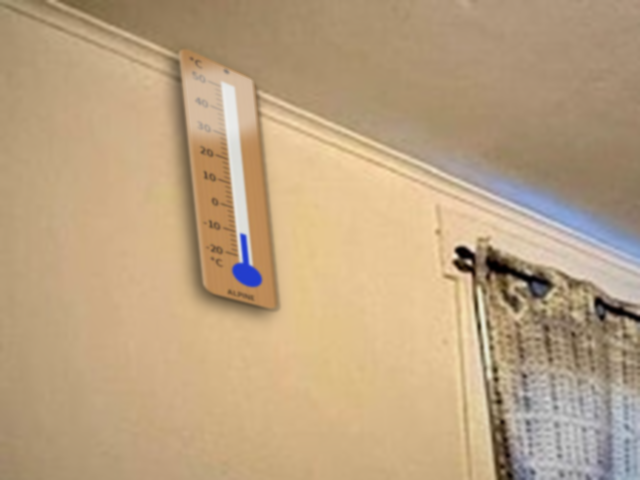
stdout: -10
